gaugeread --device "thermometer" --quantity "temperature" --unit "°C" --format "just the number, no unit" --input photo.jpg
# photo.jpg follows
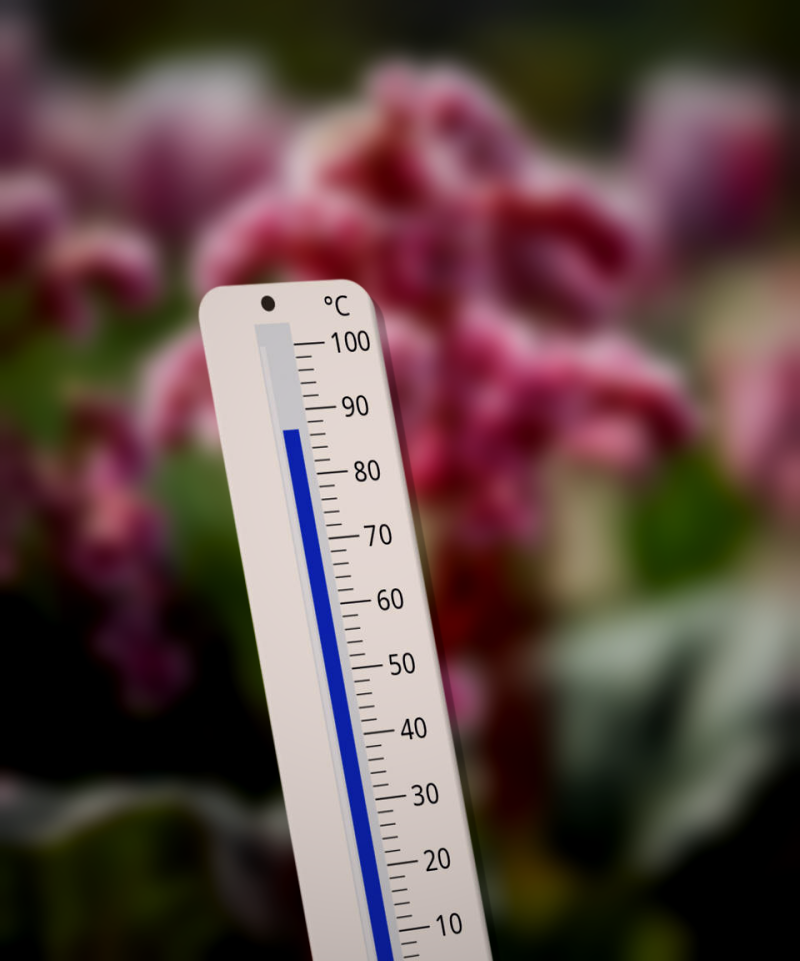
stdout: 87
